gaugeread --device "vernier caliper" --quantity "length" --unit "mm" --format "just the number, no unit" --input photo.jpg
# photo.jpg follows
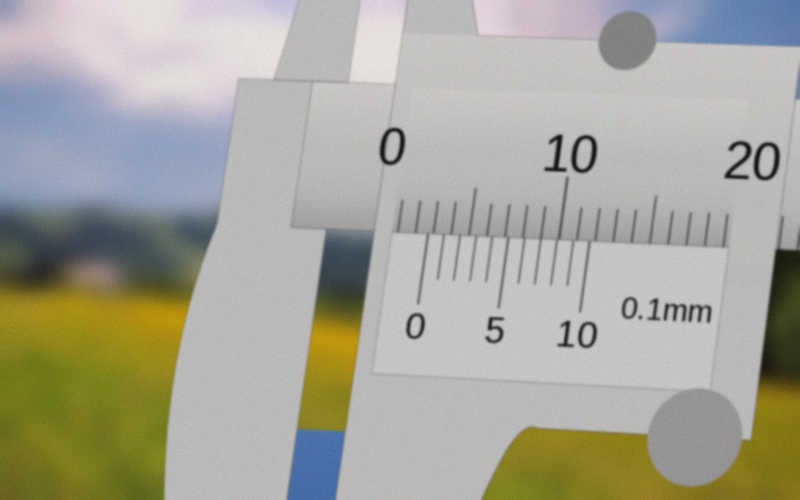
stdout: 2.7
